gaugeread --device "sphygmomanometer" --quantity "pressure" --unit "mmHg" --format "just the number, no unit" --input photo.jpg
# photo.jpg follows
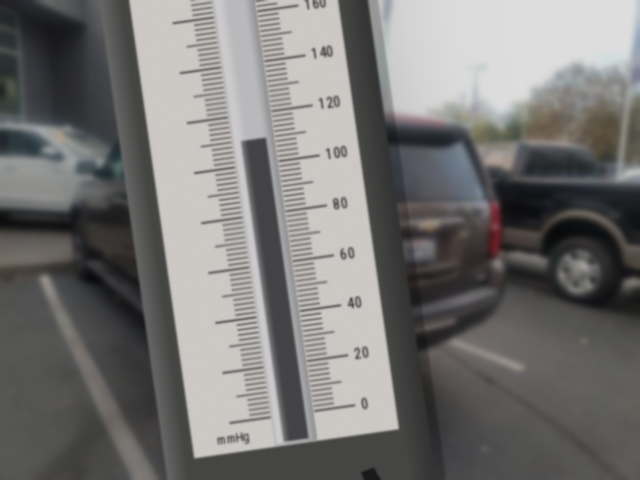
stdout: 110
